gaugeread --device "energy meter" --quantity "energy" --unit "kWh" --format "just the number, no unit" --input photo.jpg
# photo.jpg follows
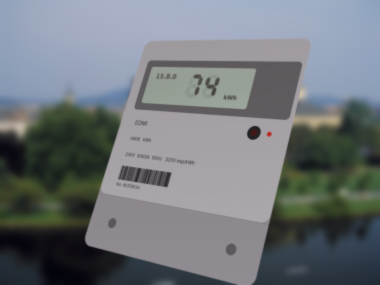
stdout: 74
